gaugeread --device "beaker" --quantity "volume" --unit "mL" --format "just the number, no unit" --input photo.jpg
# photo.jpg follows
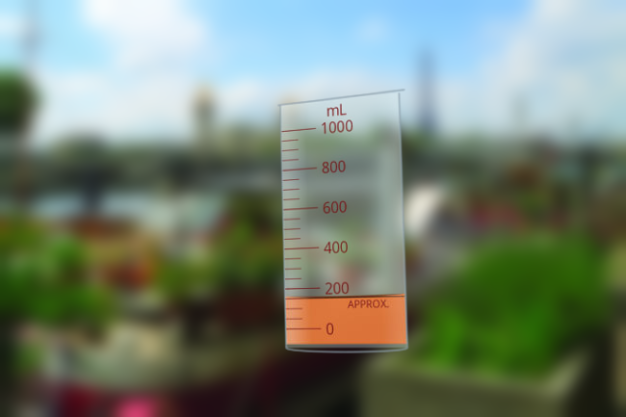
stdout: 150
